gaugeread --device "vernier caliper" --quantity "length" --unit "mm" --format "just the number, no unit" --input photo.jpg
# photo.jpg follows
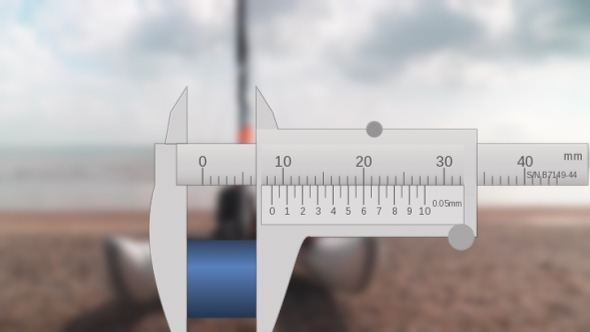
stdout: 8.6
